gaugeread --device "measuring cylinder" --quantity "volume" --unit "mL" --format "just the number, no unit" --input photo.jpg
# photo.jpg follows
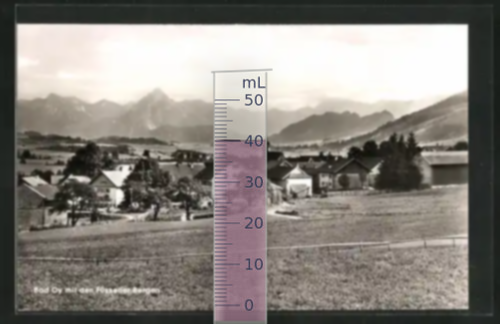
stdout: 40
